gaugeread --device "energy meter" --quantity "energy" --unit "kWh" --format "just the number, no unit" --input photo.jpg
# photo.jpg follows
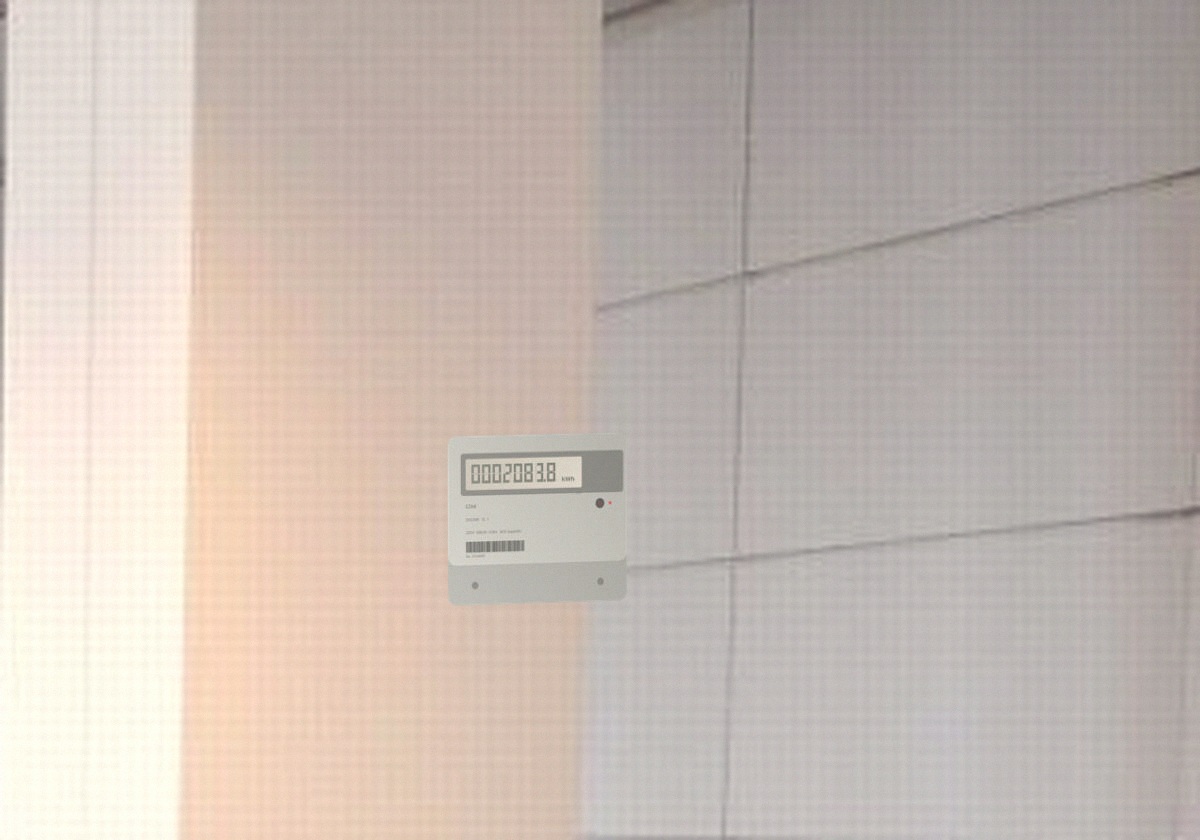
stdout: 2083.8
